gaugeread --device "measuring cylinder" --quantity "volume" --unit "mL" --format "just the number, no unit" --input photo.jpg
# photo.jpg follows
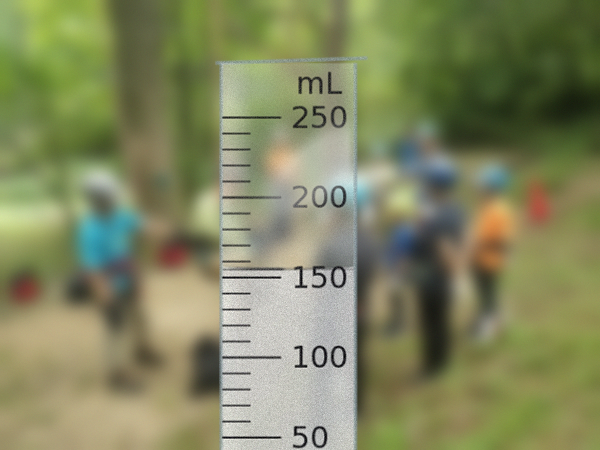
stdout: 155
